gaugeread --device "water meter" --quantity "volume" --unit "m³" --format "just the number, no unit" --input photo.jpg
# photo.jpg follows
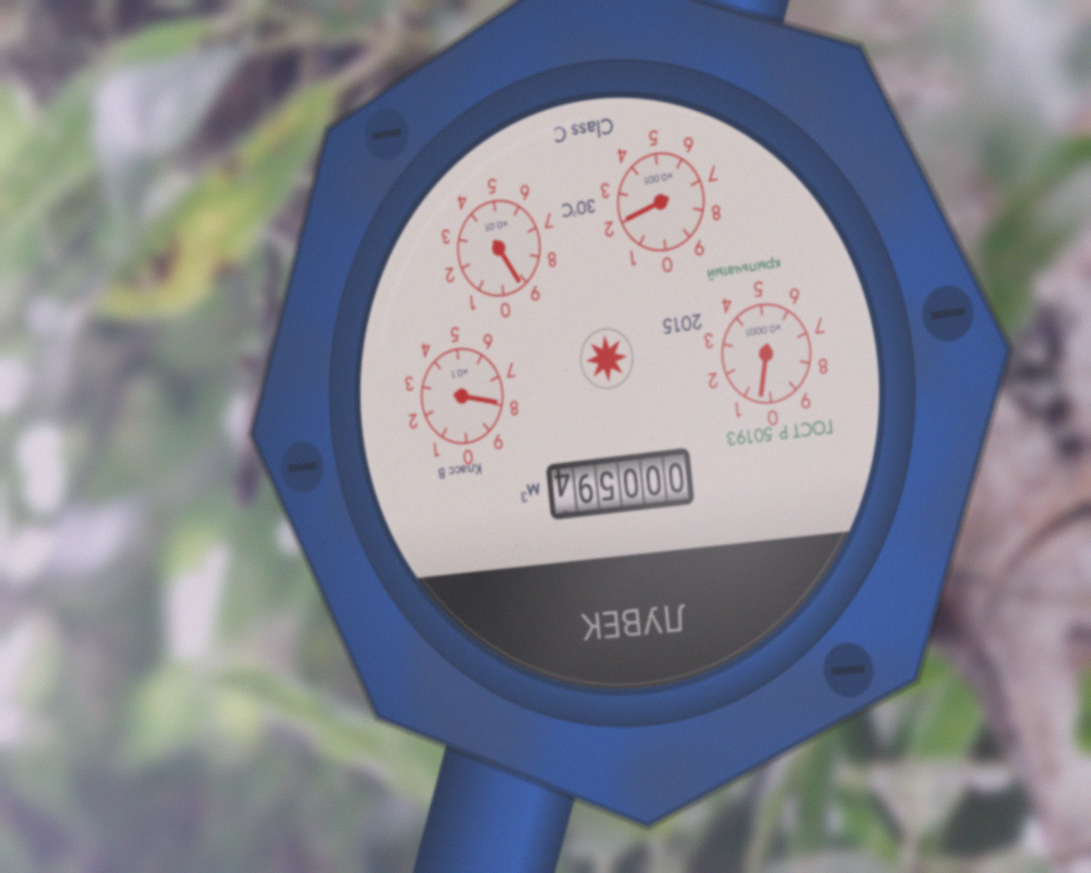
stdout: 593.7920
